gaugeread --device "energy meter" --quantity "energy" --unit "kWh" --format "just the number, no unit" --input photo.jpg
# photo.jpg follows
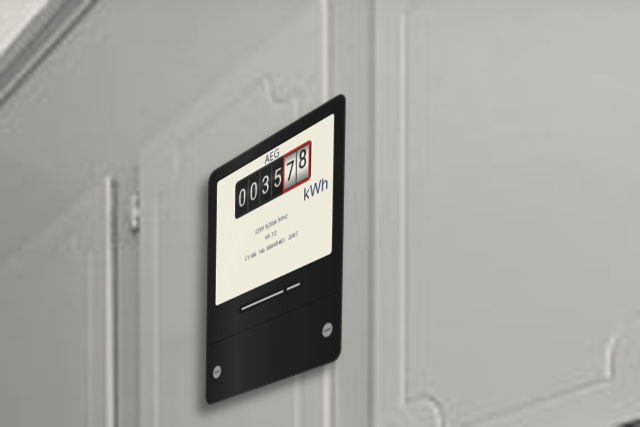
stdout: 35.78
